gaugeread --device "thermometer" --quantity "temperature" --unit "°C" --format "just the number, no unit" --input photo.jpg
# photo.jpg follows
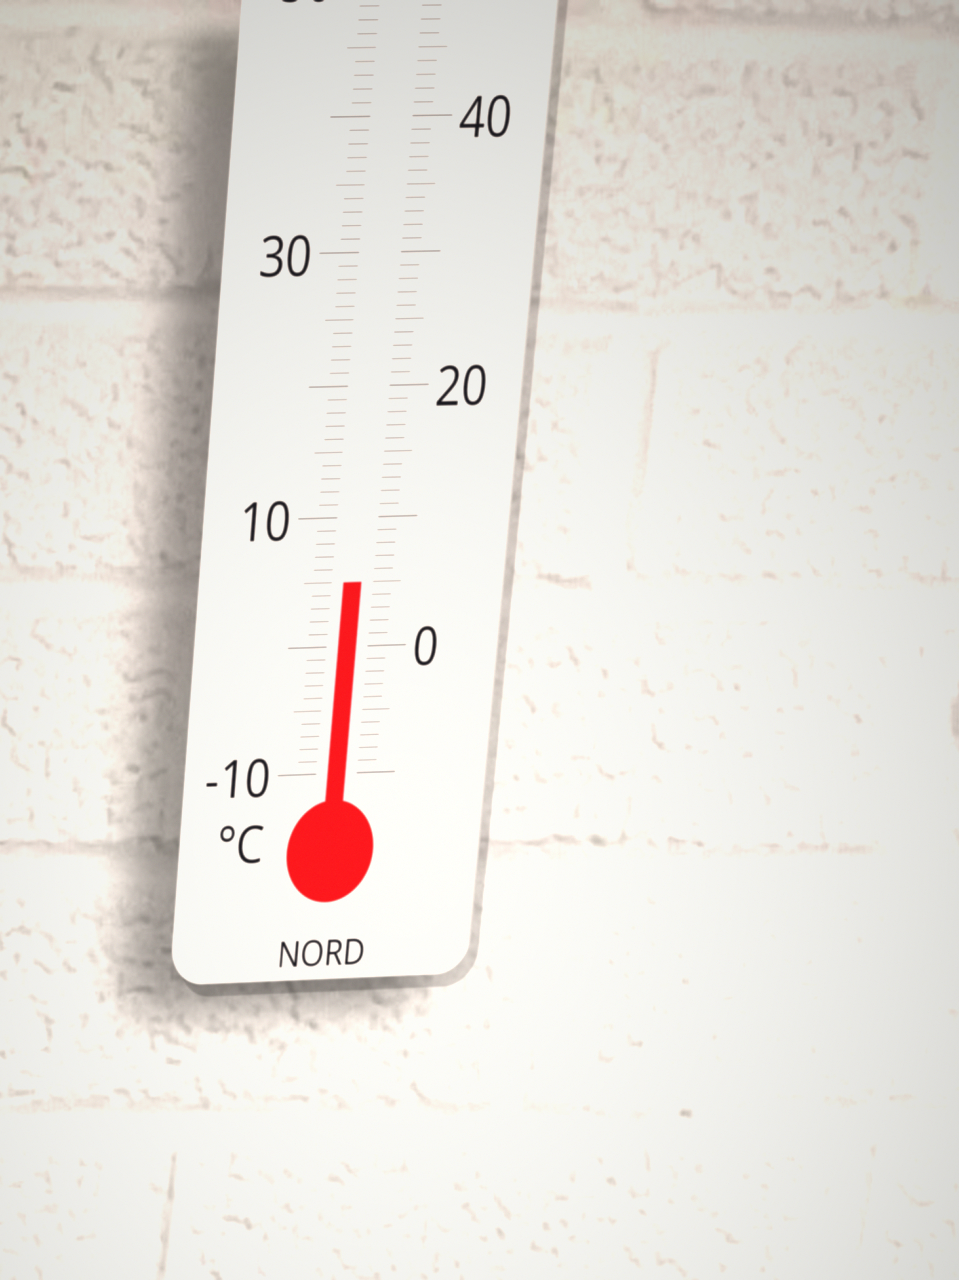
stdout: 5
